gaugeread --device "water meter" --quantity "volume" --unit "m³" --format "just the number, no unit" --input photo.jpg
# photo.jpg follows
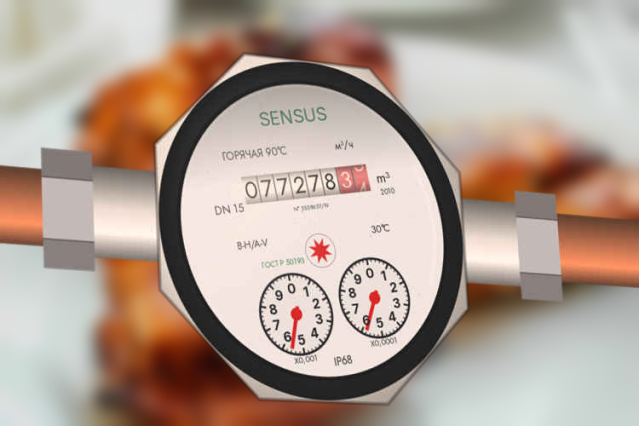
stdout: 77278.3355
